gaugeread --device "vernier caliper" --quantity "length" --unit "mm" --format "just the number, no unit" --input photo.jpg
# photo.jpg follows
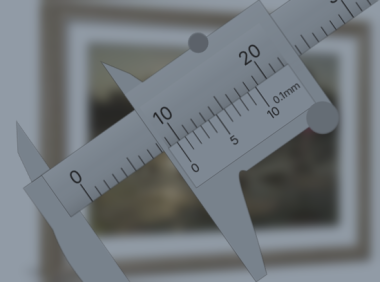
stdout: 9.7
